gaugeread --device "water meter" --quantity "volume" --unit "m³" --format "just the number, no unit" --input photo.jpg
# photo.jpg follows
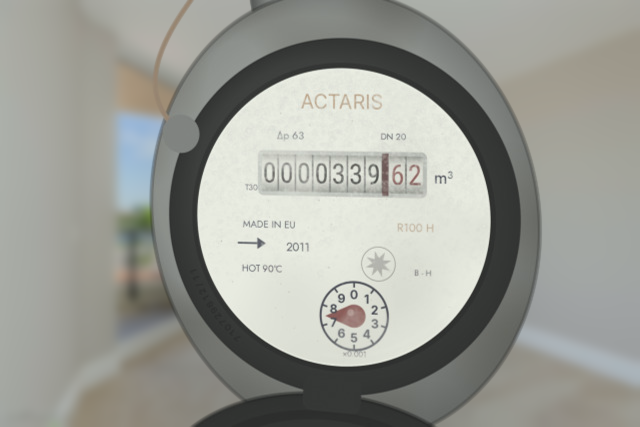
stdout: 339.627
